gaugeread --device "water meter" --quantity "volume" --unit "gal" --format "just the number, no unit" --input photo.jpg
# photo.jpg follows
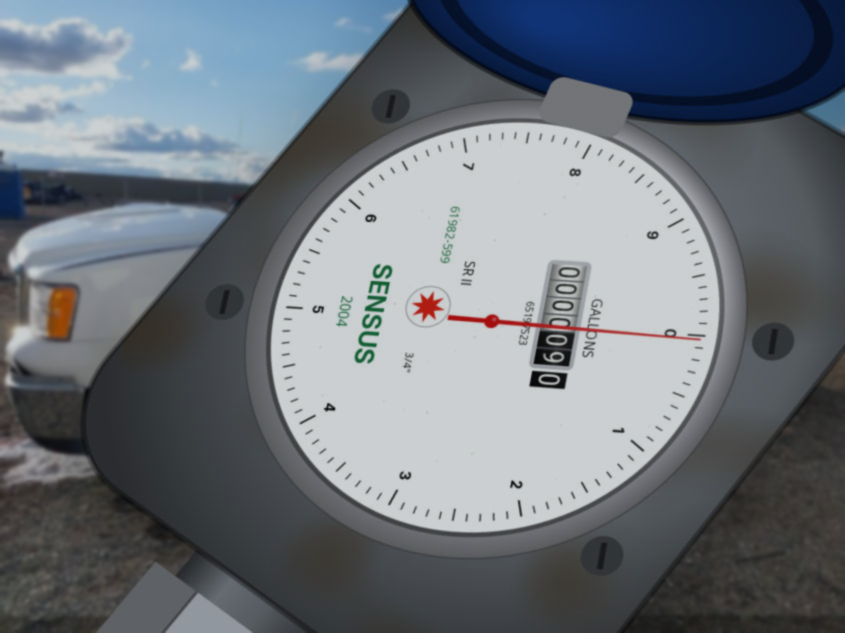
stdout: 90.0
